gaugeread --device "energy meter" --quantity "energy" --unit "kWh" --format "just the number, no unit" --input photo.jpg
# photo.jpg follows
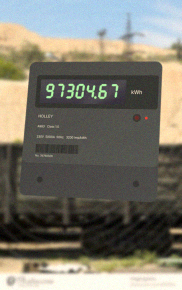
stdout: 97304.67
